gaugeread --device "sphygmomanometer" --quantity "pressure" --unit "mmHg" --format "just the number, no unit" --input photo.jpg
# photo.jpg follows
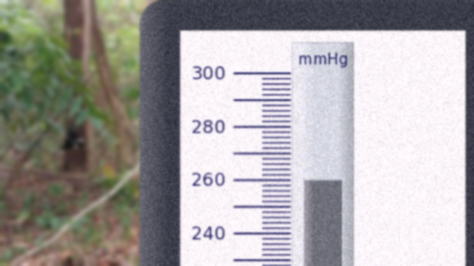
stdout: 260
